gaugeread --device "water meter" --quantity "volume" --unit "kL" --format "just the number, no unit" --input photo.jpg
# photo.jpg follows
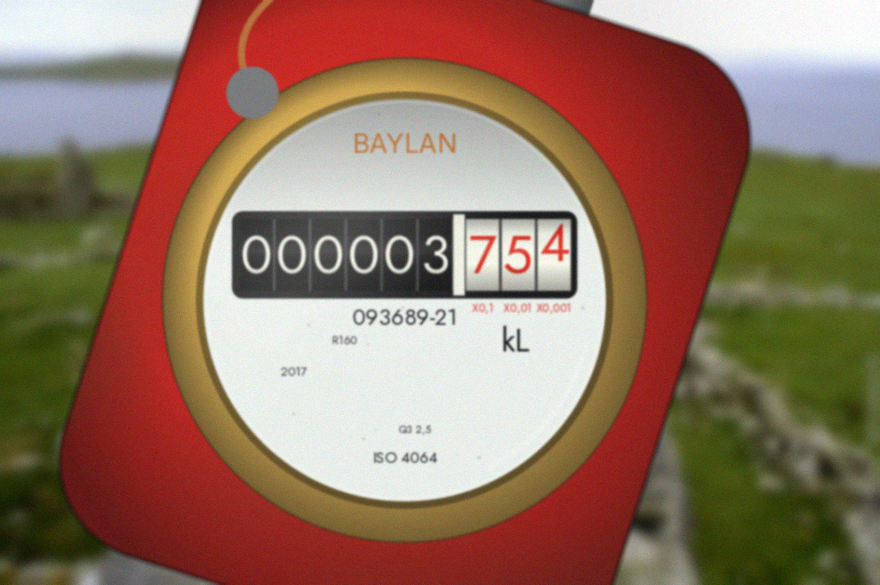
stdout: 3.754
